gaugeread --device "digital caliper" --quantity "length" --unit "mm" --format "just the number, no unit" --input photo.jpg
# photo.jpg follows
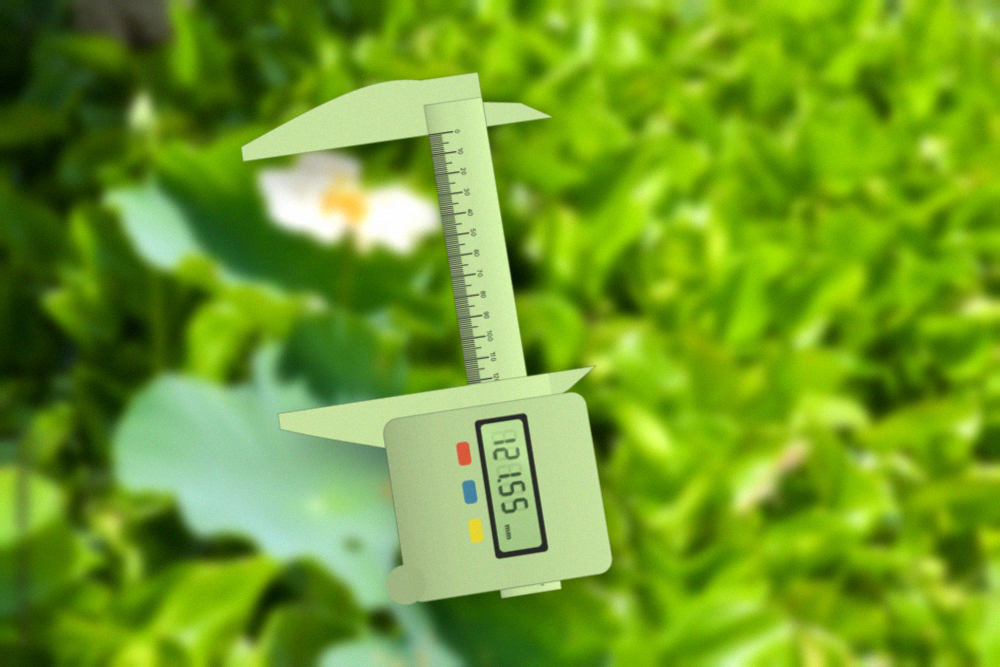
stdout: 121.55
